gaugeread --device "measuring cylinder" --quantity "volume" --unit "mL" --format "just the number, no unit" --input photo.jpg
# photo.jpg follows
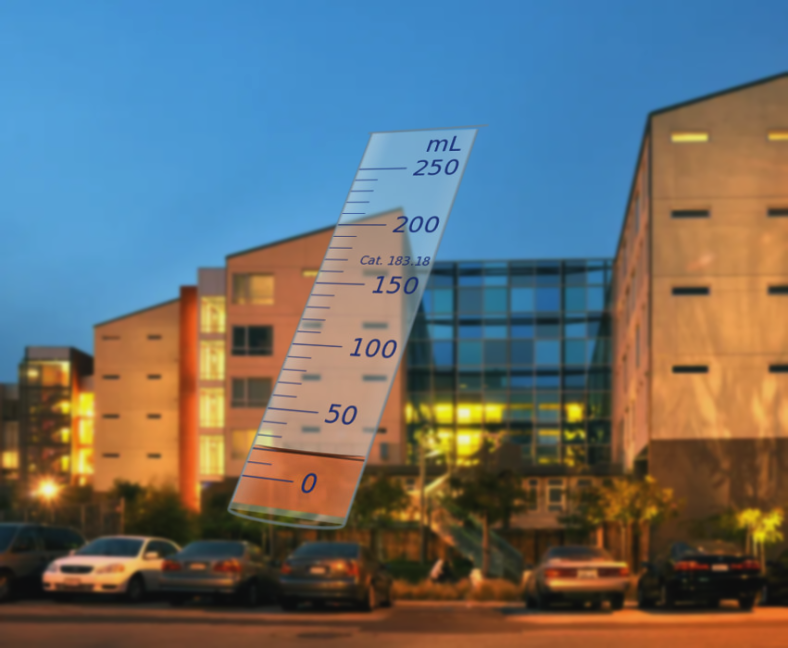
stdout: 20
